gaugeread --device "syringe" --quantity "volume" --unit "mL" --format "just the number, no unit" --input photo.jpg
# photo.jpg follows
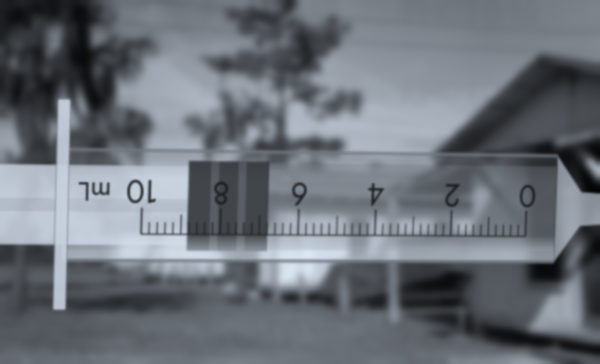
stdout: 6.8
